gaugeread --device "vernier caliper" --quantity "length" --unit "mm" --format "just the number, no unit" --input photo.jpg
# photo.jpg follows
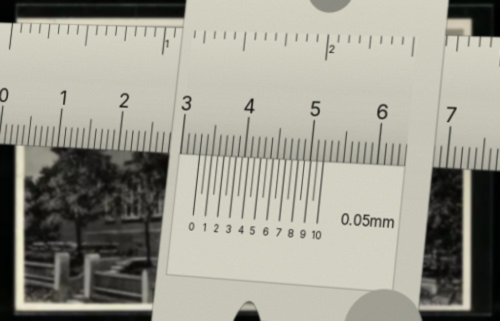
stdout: 33.0
